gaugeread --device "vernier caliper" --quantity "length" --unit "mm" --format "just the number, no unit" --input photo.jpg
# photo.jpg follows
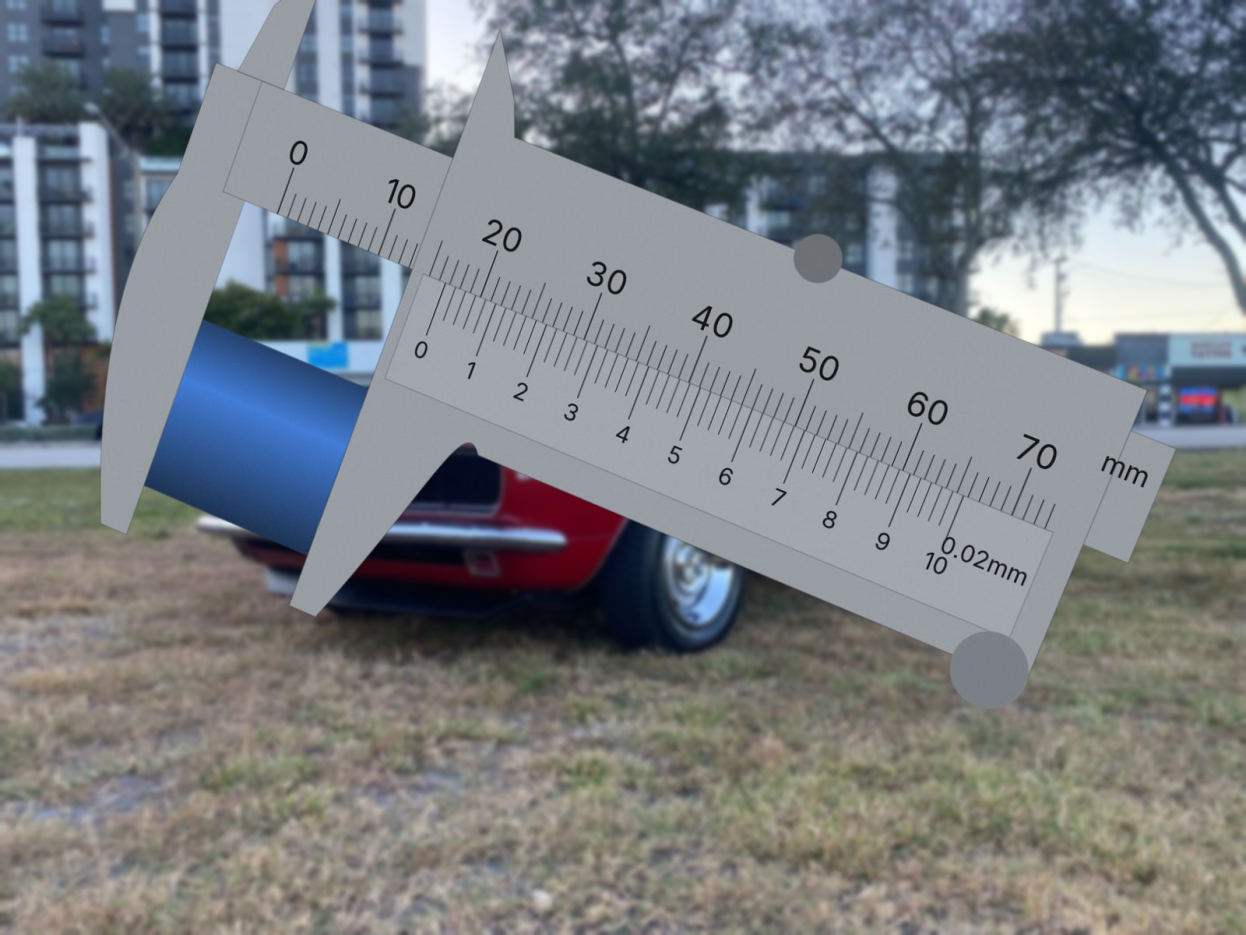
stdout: 16.6
